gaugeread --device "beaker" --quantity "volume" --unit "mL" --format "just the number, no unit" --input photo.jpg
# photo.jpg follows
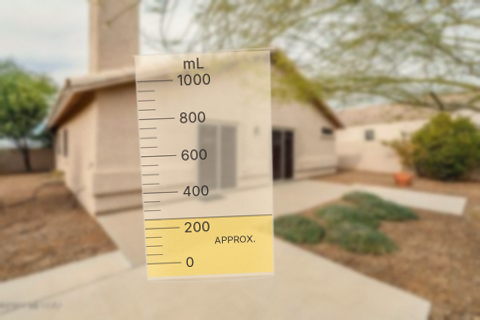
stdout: 250
